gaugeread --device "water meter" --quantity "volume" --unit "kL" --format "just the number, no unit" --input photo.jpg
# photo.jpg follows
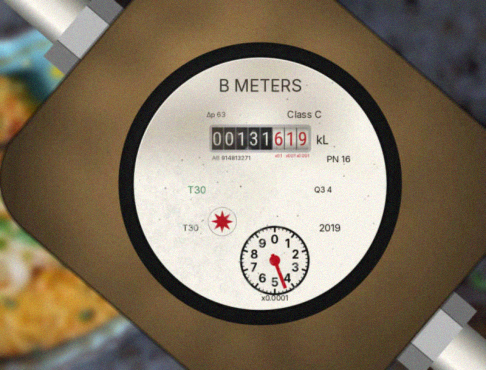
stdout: 131.6194
